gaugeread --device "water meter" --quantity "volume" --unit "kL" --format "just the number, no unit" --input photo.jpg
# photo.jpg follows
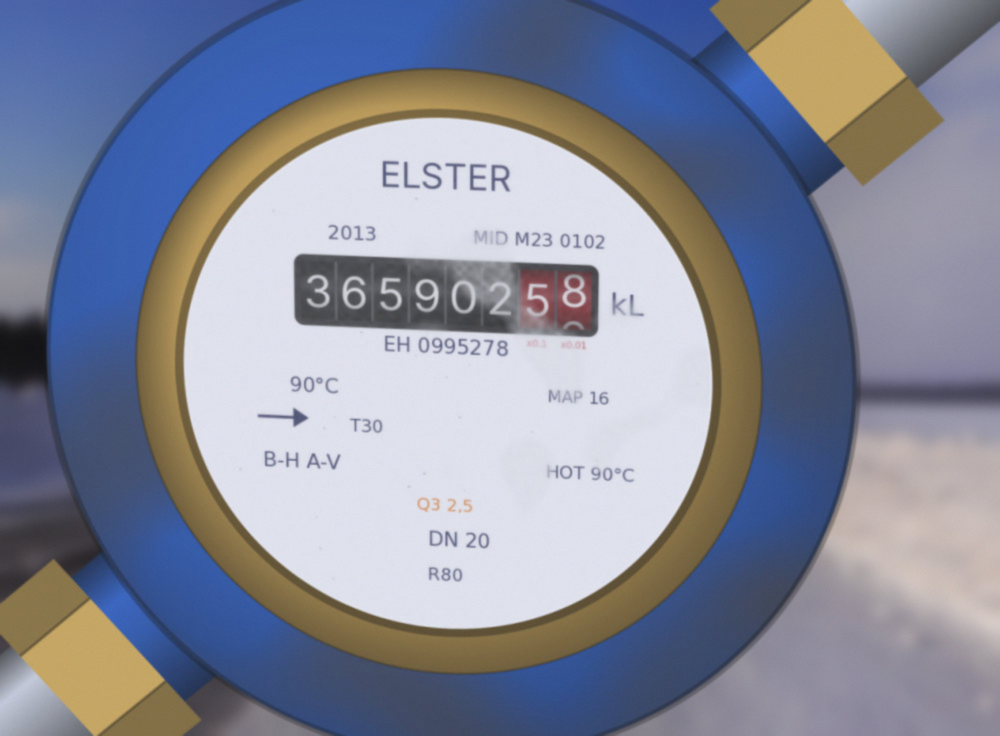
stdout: 365902.58
